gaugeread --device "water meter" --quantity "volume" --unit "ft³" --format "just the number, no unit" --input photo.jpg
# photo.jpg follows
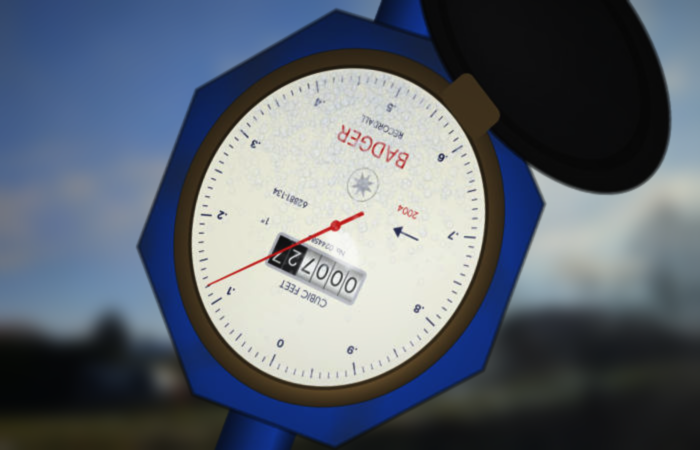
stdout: 727.12
